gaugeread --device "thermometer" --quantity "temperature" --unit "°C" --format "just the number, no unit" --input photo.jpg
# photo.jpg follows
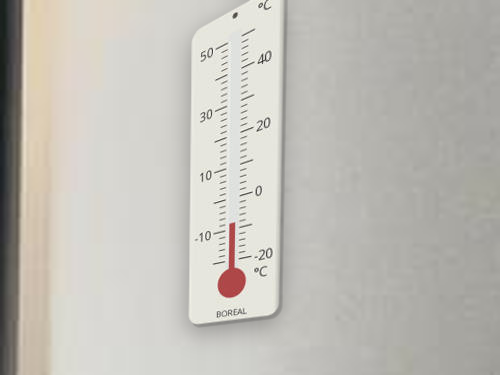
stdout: -8
